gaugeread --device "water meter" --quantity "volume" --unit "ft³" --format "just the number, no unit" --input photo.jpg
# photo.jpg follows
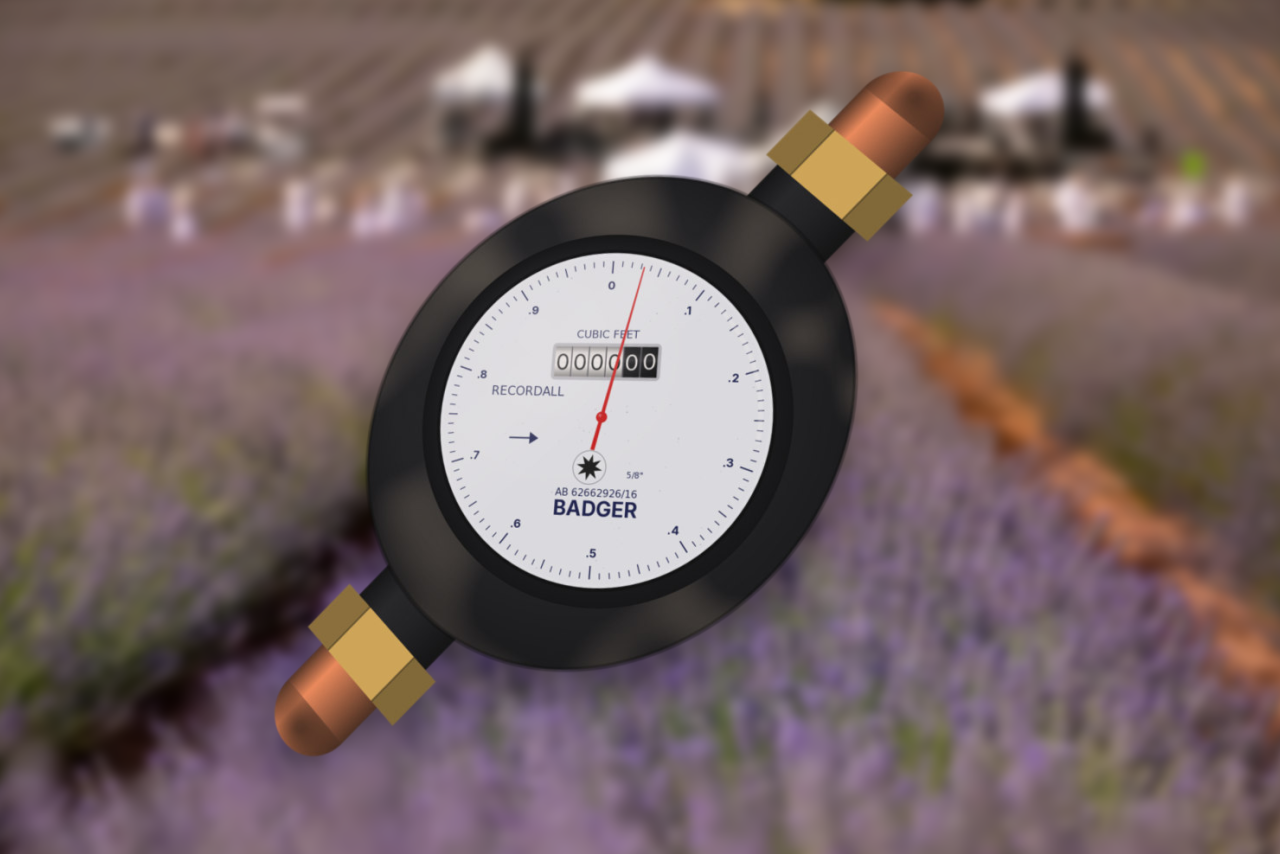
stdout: 0.03
